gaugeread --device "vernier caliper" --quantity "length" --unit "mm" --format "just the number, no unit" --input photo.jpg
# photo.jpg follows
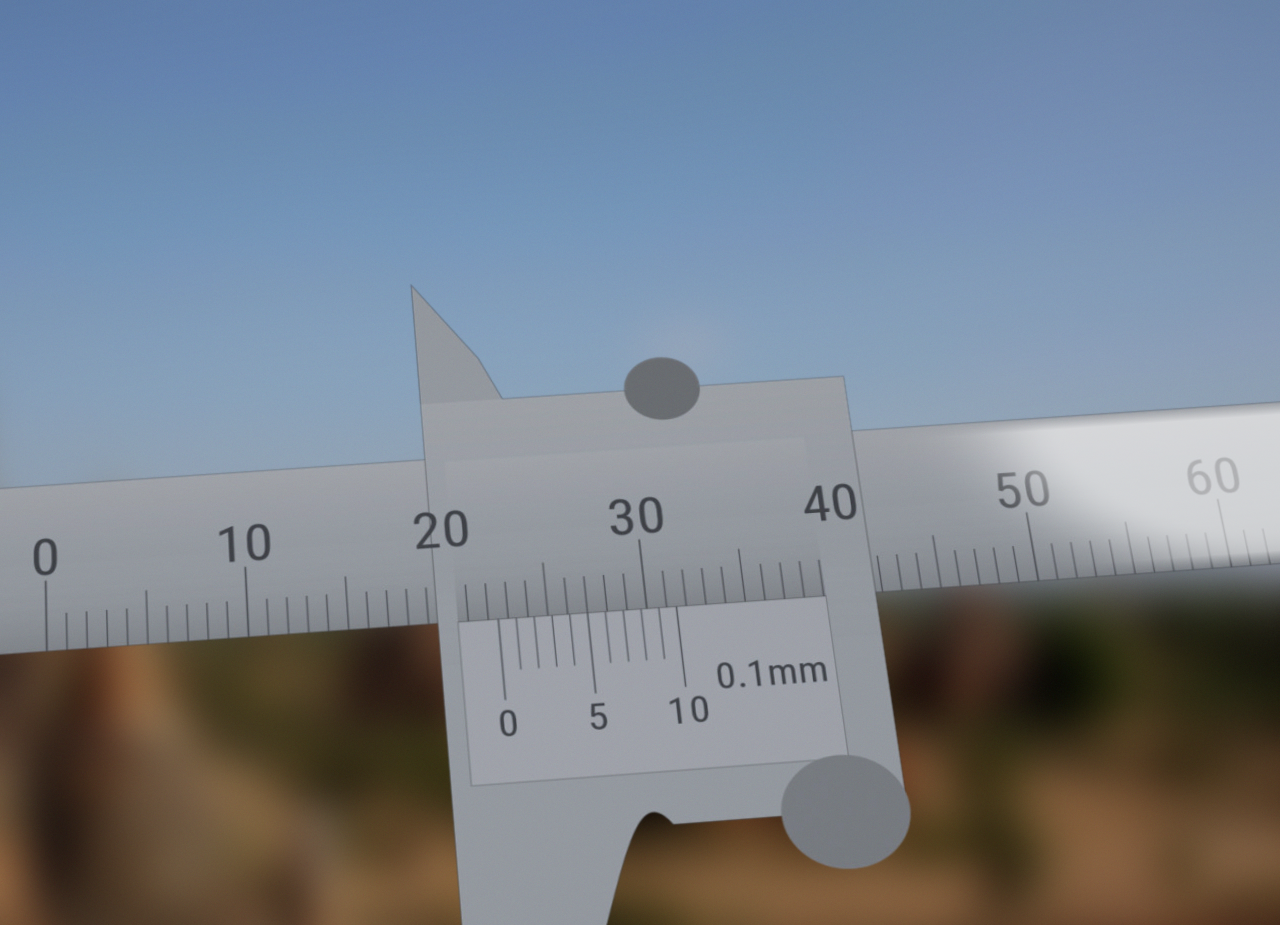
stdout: 22.5
